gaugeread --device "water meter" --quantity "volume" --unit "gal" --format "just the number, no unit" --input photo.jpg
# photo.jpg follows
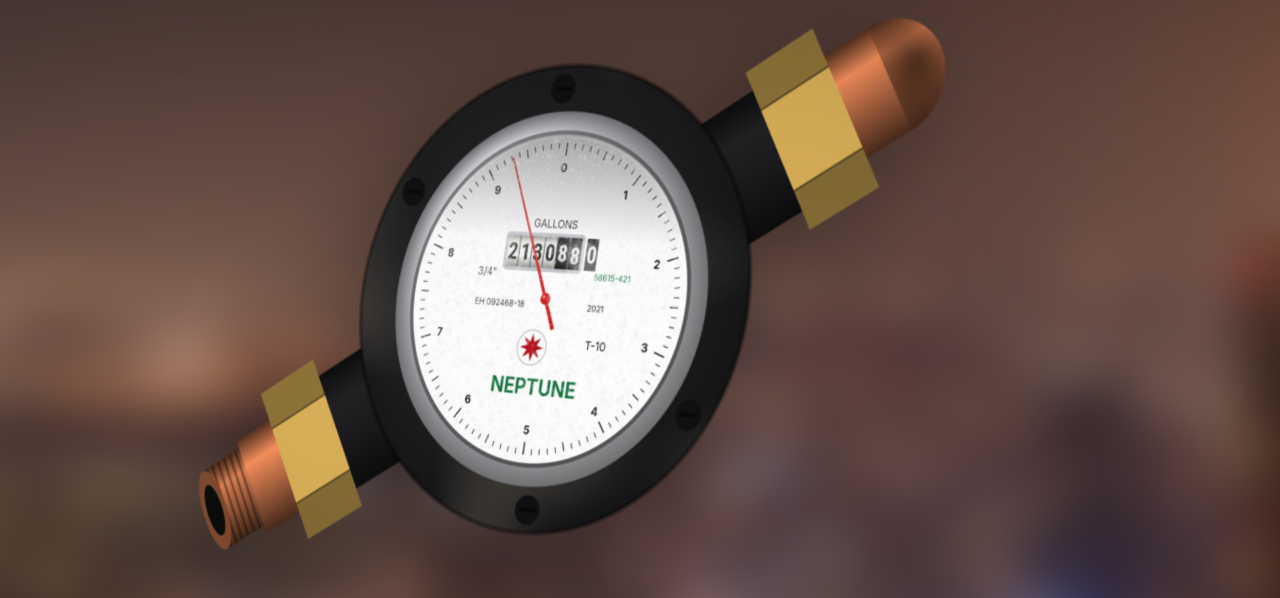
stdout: 2130879.3
